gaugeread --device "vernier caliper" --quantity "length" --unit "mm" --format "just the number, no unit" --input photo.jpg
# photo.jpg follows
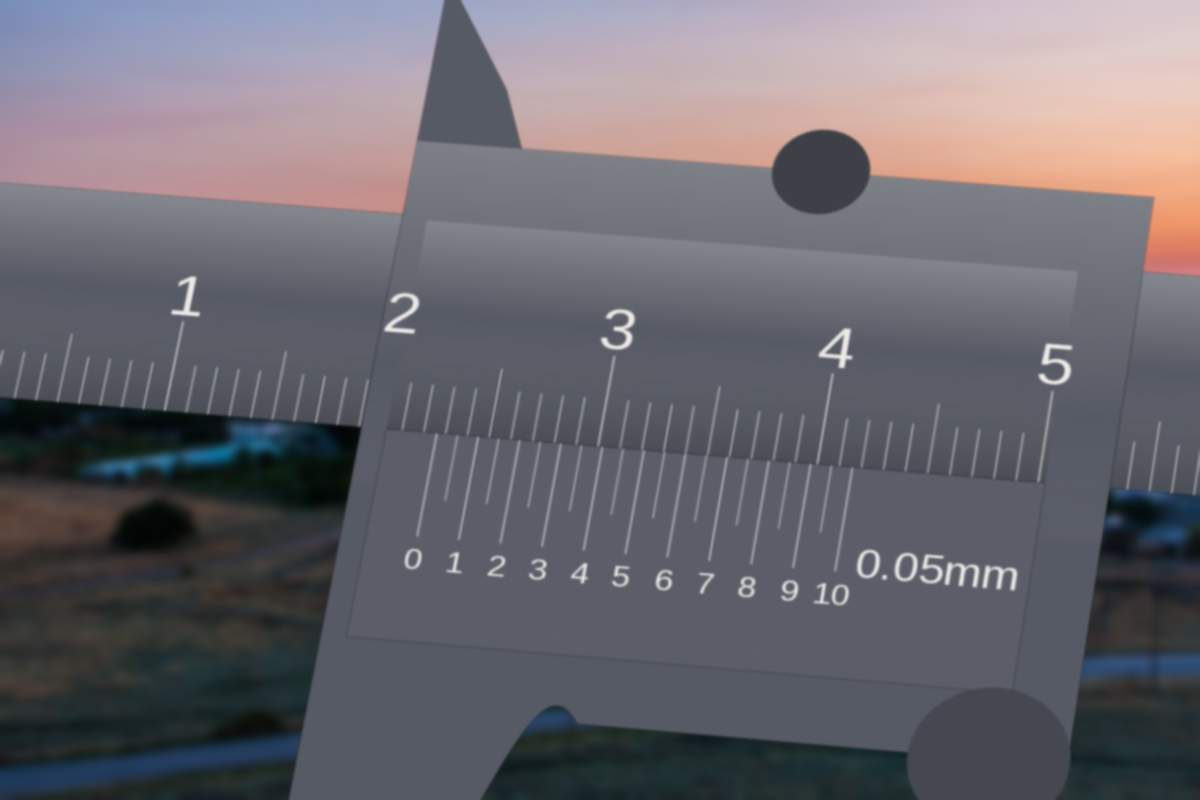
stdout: 22.6
